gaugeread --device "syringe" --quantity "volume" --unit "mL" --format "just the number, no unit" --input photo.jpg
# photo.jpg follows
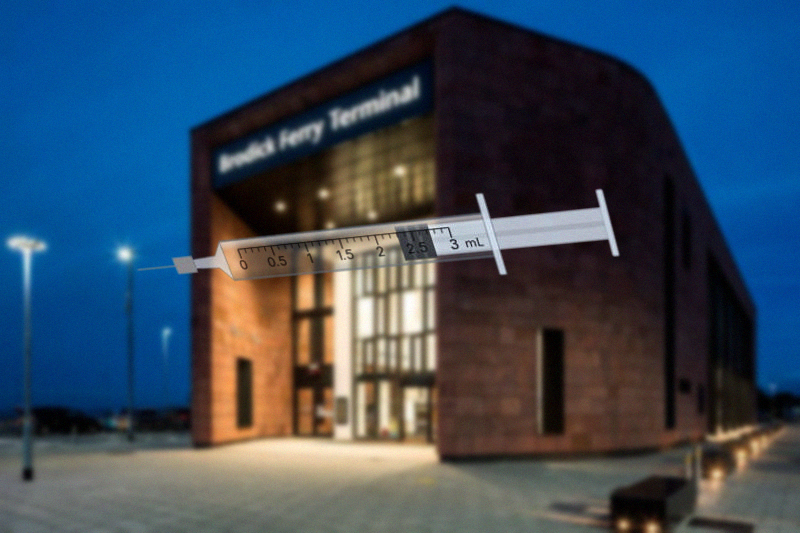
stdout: 2.3
